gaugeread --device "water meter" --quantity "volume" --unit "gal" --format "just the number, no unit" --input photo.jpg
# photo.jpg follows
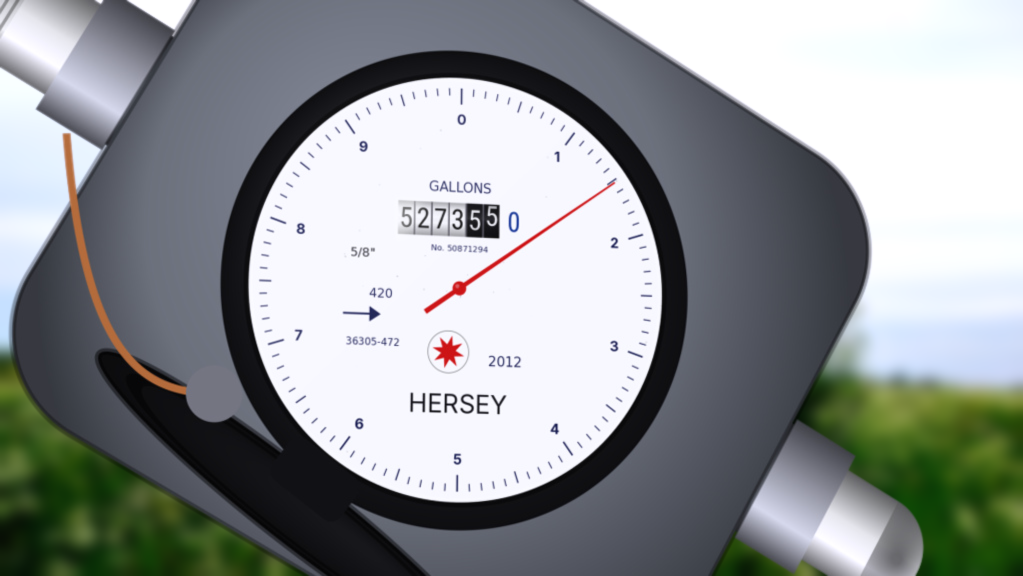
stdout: 5273551.5
